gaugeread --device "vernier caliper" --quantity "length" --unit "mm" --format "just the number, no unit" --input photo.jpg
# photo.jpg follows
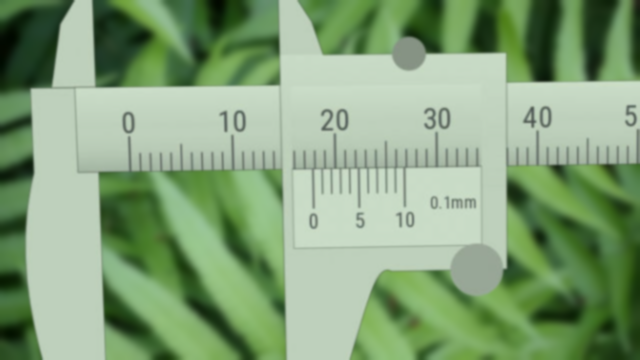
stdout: 17.8
